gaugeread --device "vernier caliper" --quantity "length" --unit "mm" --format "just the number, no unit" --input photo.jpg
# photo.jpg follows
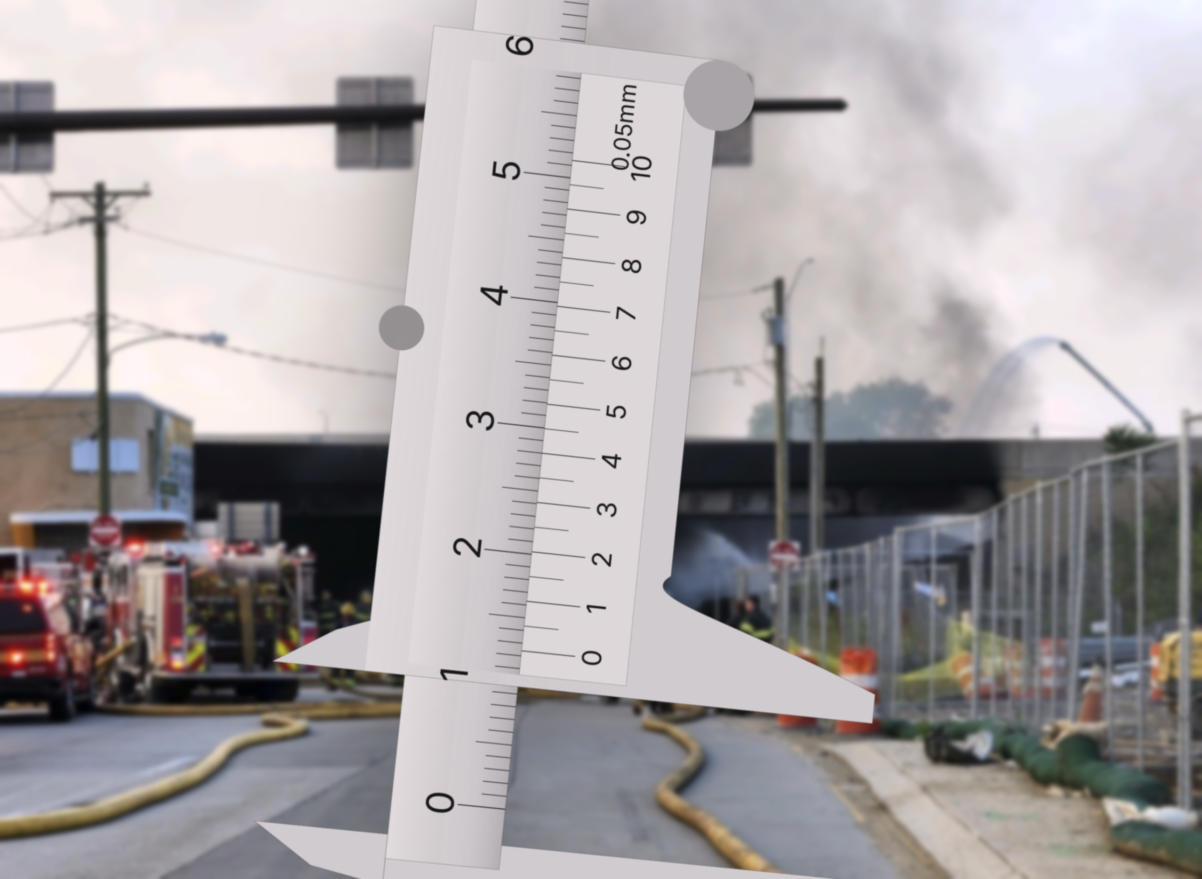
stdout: 12.4
